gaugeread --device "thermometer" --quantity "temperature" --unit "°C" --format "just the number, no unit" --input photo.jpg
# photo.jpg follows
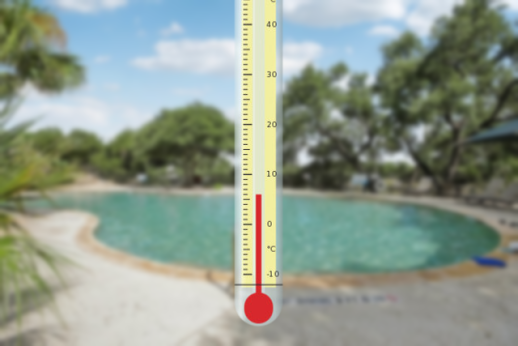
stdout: 6
